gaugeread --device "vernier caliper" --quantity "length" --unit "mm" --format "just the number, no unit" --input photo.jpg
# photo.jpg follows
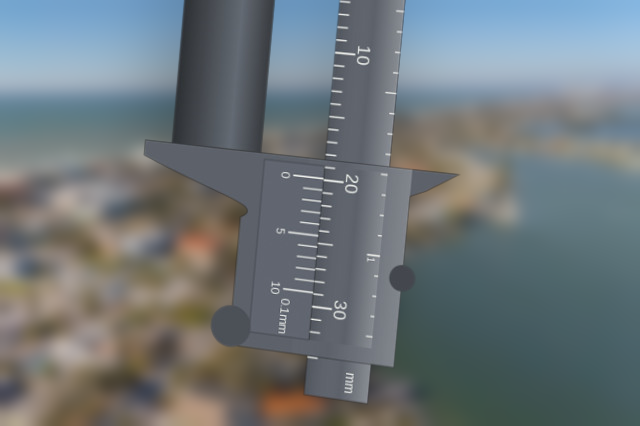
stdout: 19.9
